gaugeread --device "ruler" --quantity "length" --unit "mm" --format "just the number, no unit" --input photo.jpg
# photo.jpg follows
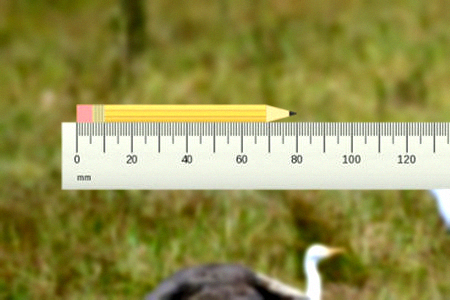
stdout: 80
